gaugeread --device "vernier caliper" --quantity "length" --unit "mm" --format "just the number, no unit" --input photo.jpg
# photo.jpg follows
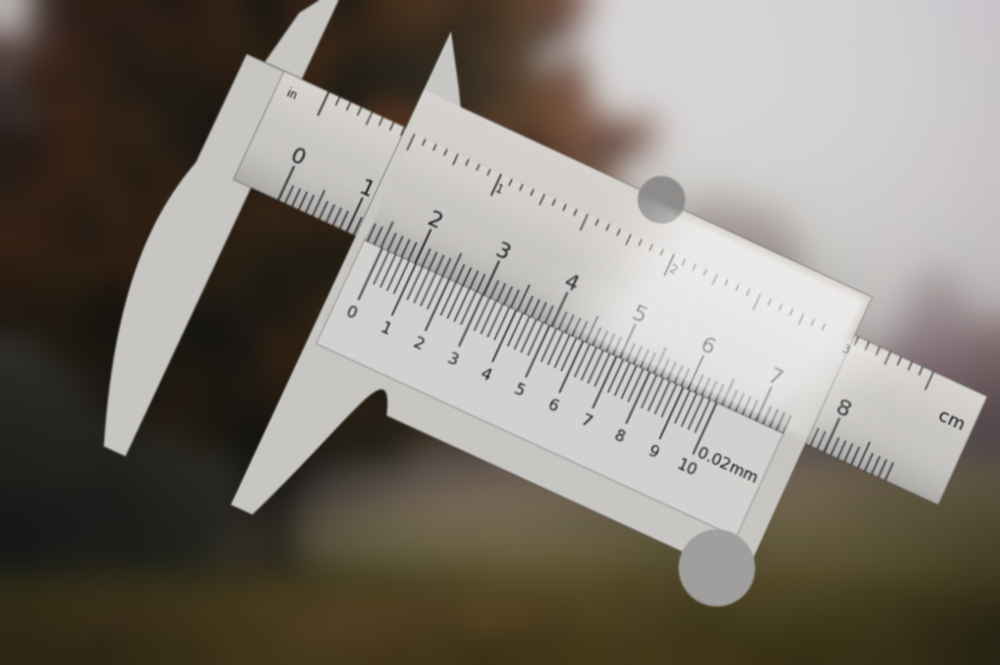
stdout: 15.2
